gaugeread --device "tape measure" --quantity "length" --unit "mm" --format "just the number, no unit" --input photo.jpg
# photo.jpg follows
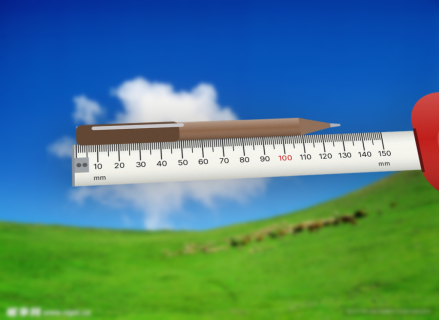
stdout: 130
